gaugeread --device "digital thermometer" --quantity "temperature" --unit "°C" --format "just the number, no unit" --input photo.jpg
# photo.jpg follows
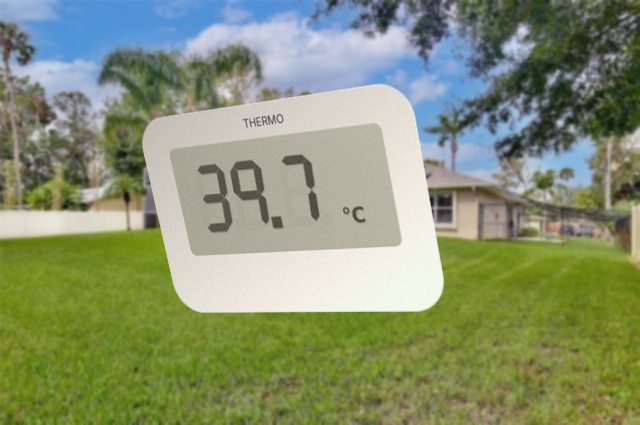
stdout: 39.7
